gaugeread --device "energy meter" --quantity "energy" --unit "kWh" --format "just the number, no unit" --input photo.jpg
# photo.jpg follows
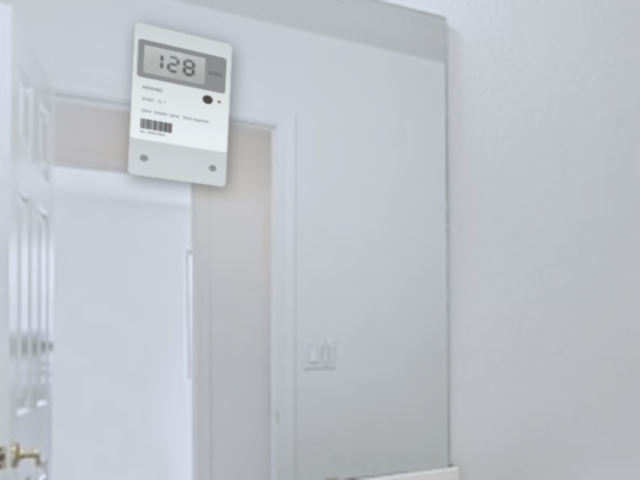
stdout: 128
